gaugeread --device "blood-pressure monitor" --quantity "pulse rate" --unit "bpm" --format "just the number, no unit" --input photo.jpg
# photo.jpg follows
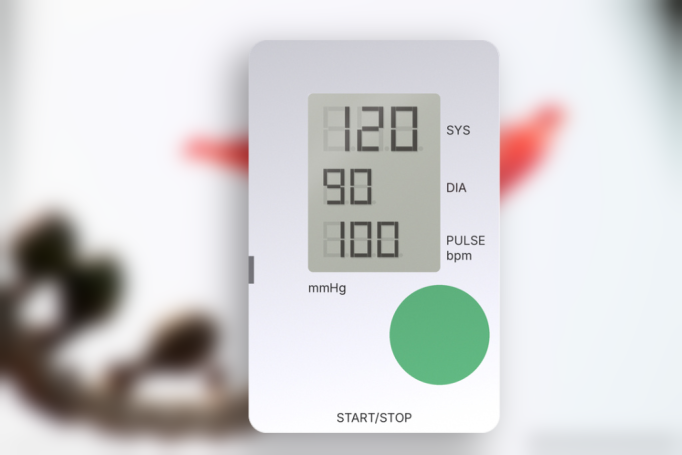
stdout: 100
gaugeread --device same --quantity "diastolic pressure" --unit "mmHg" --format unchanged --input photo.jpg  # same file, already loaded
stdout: 90
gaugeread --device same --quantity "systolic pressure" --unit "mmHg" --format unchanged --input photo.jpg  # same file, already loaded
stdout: 120
